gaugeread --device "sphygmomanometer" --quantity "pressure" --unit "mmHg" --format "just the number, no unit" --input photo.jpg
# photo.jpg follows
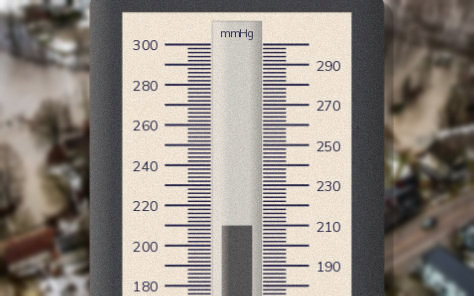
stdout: 210
